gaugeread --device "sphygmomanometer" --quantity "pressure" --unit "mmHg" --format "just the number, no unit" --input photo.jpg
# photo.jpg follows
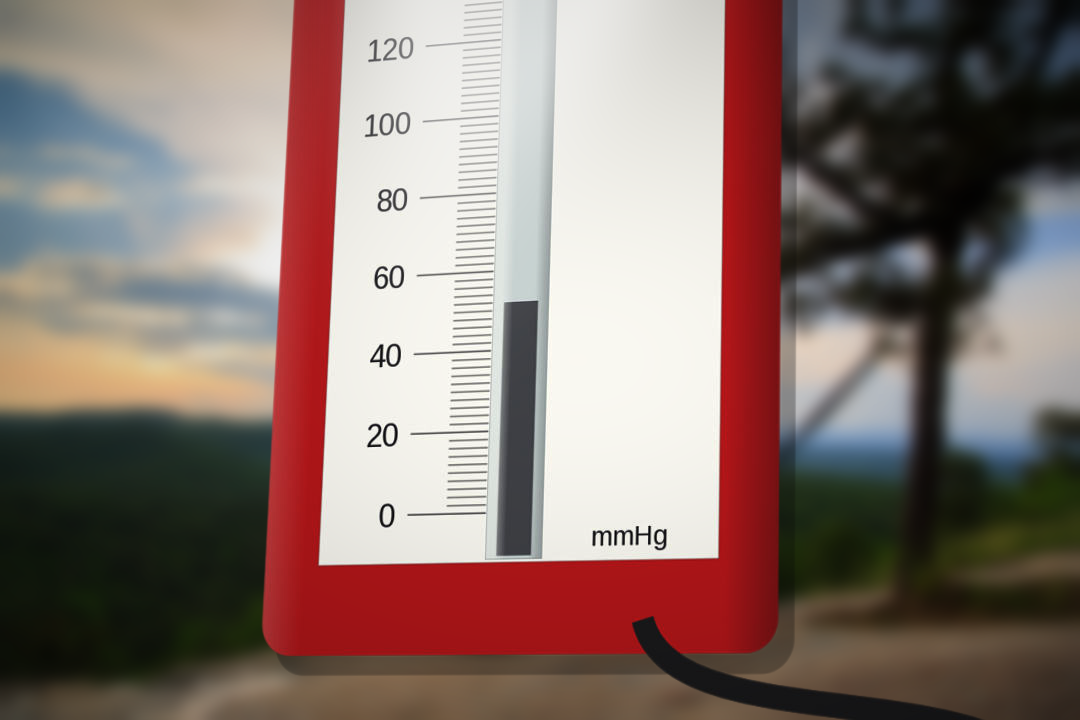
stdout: 52
